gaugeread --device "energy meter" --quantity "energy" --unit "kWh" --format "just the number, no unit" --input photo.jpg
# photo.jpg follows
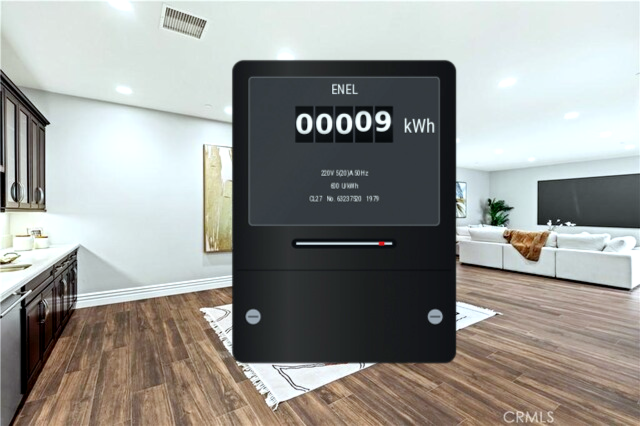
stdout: 9
